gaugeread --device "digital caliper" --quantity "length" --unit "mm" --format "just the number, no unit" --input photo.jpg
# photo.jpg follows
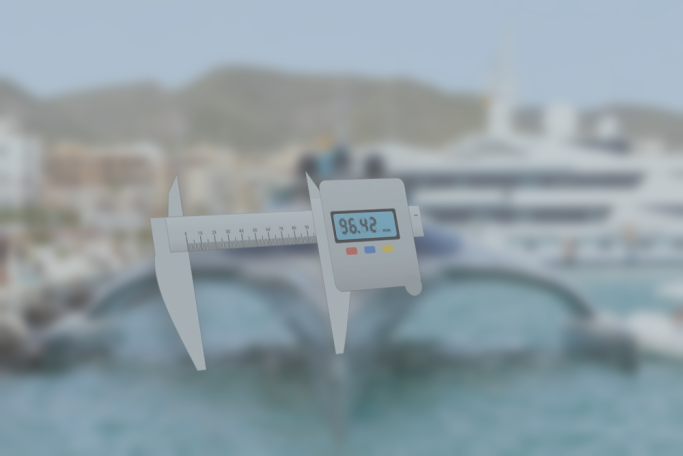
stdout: 96.42
